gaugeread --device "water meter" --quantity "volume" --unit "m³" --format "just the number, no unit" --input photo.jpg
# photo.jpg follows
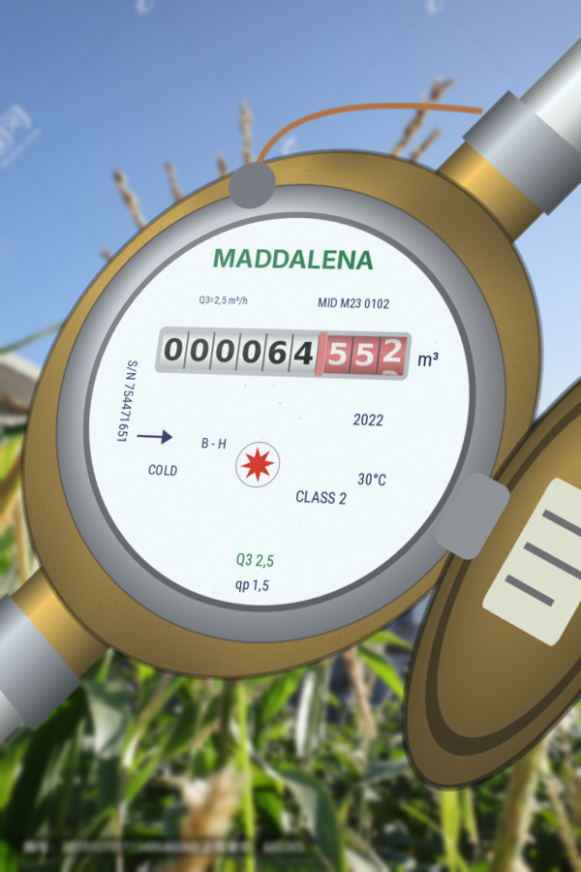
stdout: 64.552
